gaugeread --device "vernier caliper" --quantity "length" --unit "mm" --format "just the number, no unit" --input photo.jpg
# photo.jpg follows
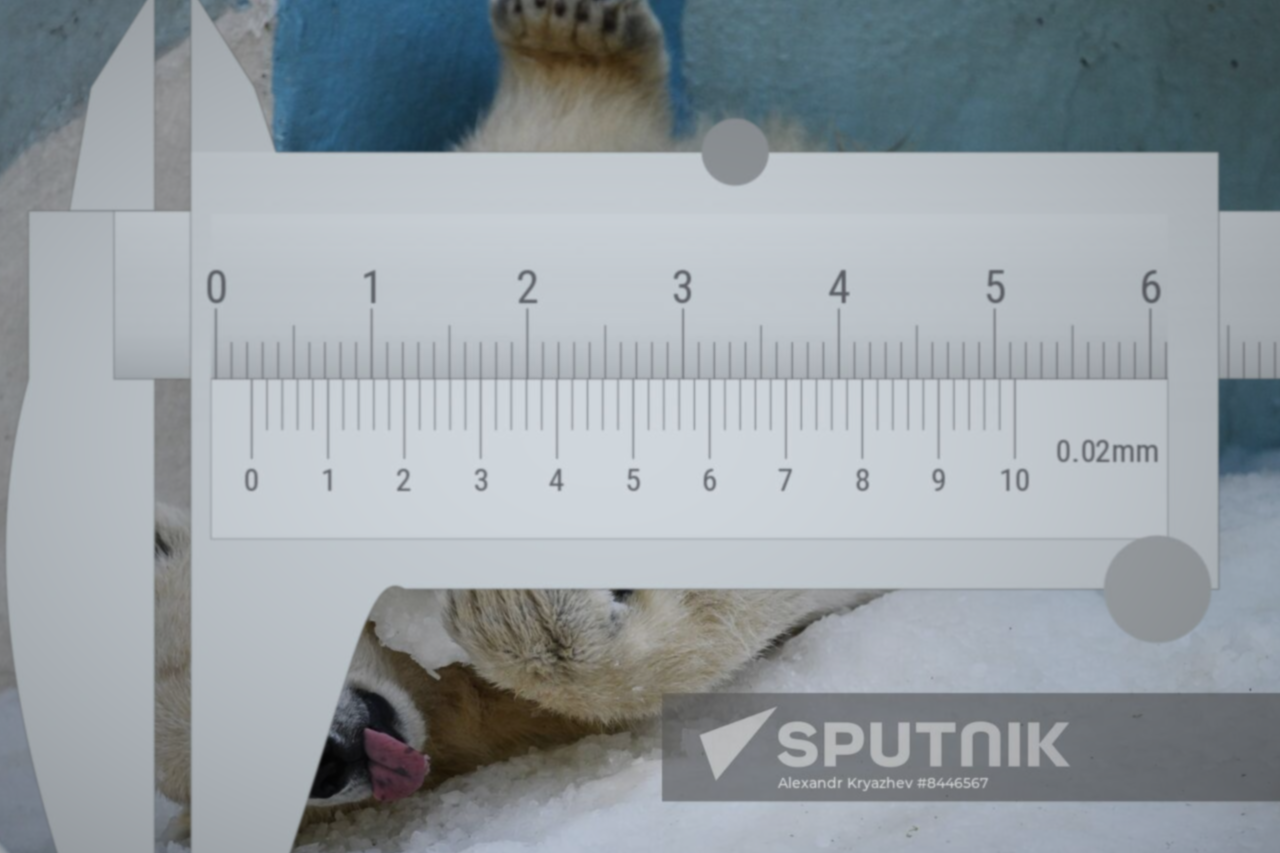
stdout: 2.3
